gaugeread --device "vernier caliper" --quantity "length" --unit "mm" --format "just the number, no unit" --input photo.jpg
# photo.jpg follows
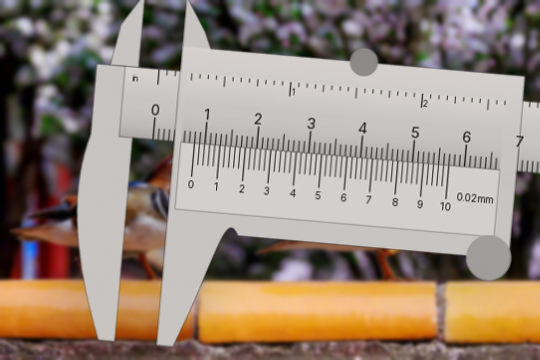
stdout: 8.0
